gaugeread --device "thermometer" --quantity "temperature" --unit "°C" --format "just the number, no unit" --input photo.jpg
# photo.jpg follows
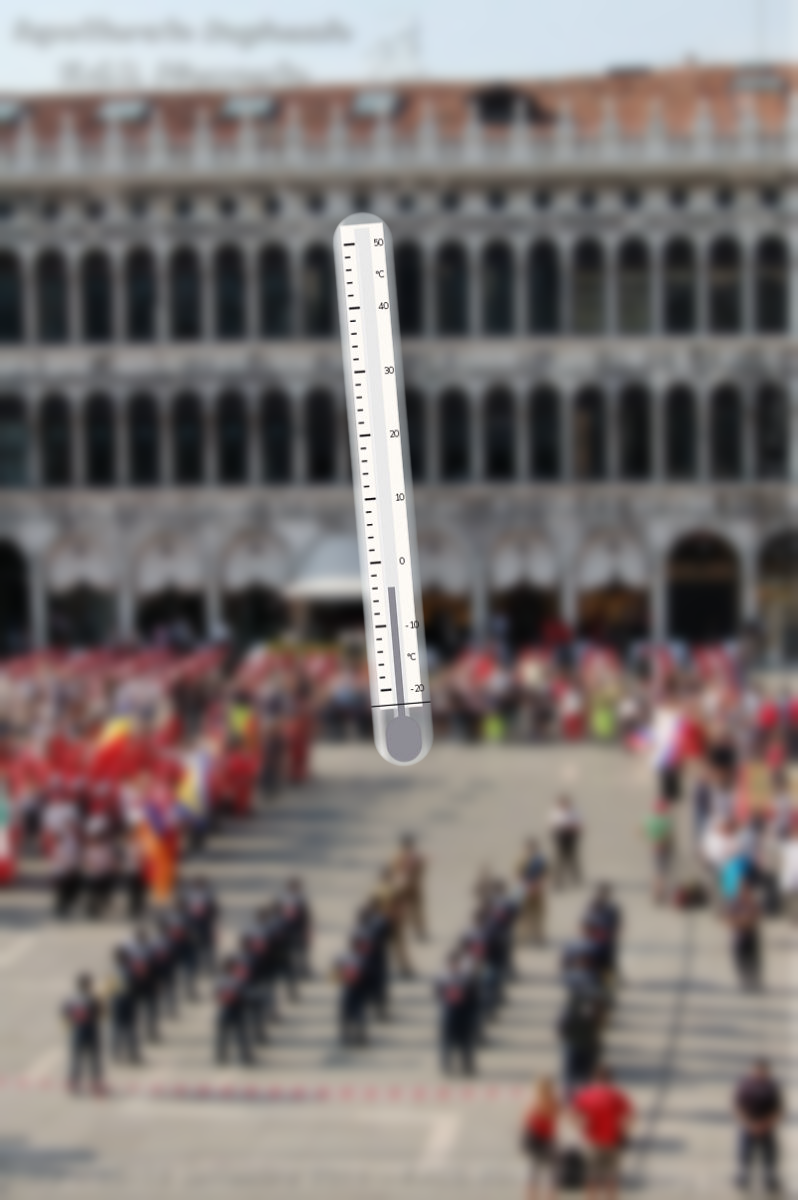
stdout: -4
